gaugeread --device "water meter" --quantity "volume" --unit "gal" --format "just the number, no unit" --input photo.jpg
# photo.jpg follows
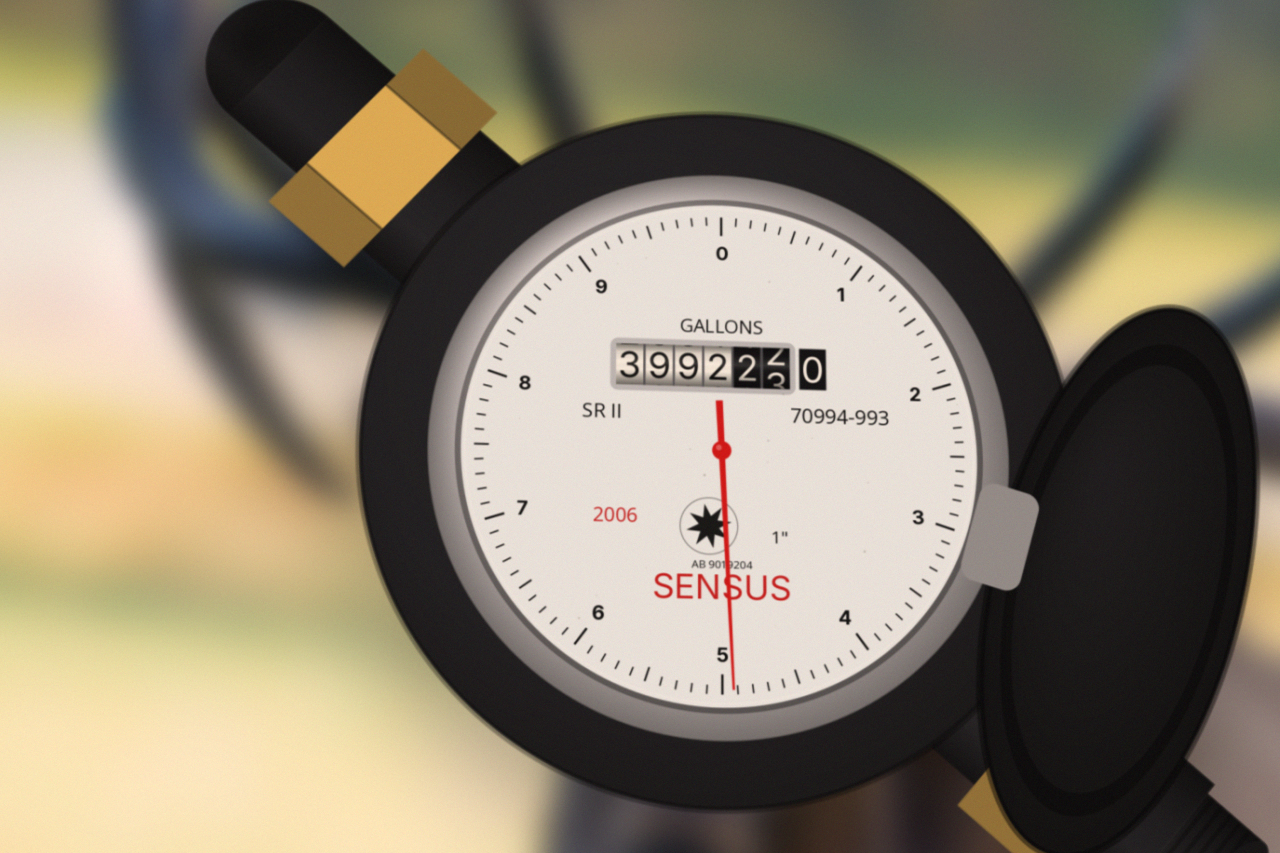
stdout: 3992224.9
